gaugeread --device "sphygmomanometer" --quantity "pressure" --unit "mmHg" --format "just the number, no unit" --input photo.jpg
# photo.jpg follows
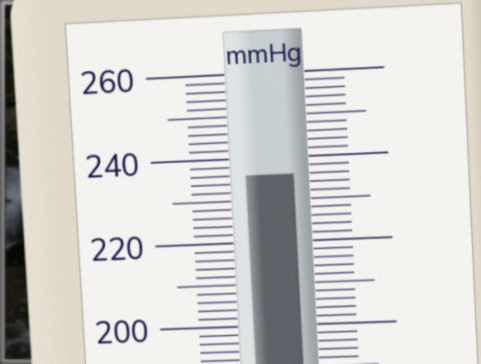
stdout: 236
